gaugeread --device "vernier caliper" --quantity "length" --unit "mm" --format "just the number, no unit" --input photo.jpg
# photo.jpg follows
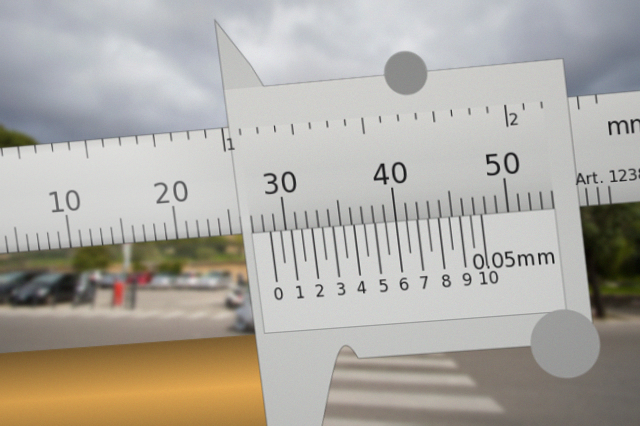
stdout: 28.6
